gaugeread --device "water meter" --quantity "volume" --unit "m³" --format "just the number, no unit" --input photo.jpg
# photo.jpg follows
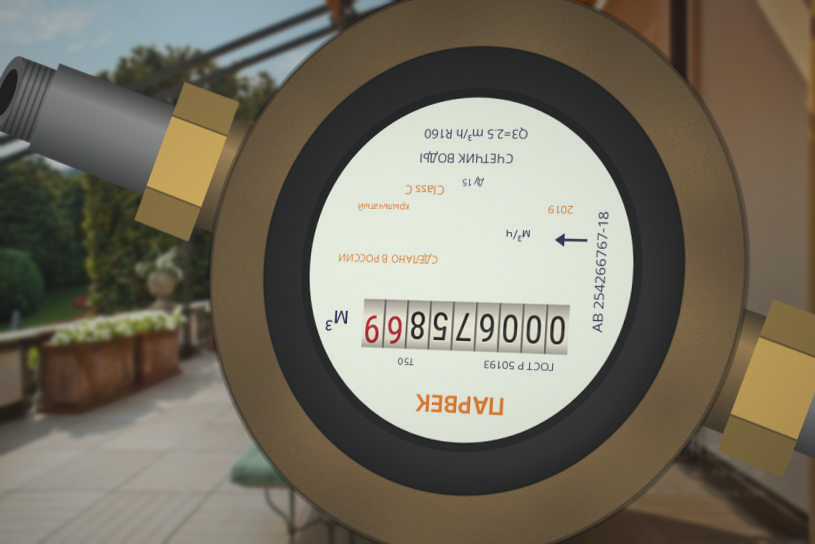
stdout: 6758.69
